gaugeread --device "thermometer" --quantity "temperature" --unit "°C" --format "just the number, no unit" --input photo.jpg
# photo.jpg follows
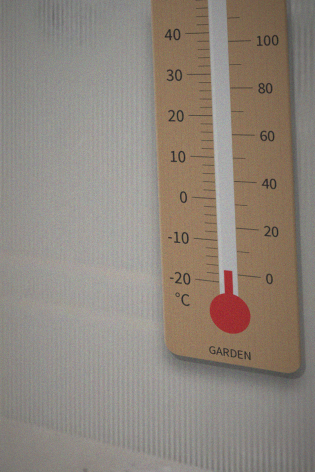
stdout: -17
